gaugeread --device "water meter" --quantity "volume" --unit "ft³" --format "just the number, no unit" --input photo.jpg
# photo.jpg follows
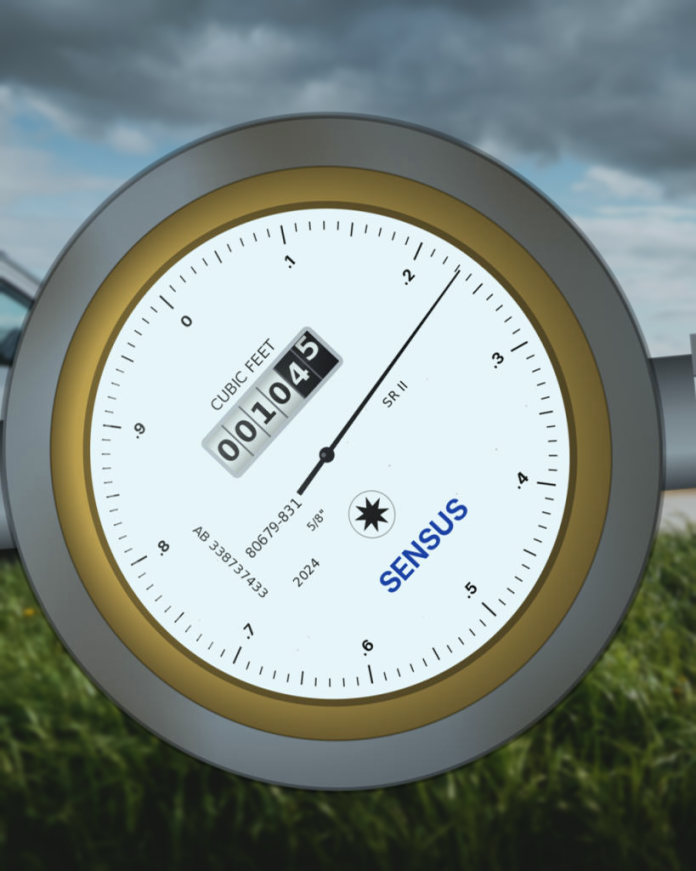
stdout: 1045.23
